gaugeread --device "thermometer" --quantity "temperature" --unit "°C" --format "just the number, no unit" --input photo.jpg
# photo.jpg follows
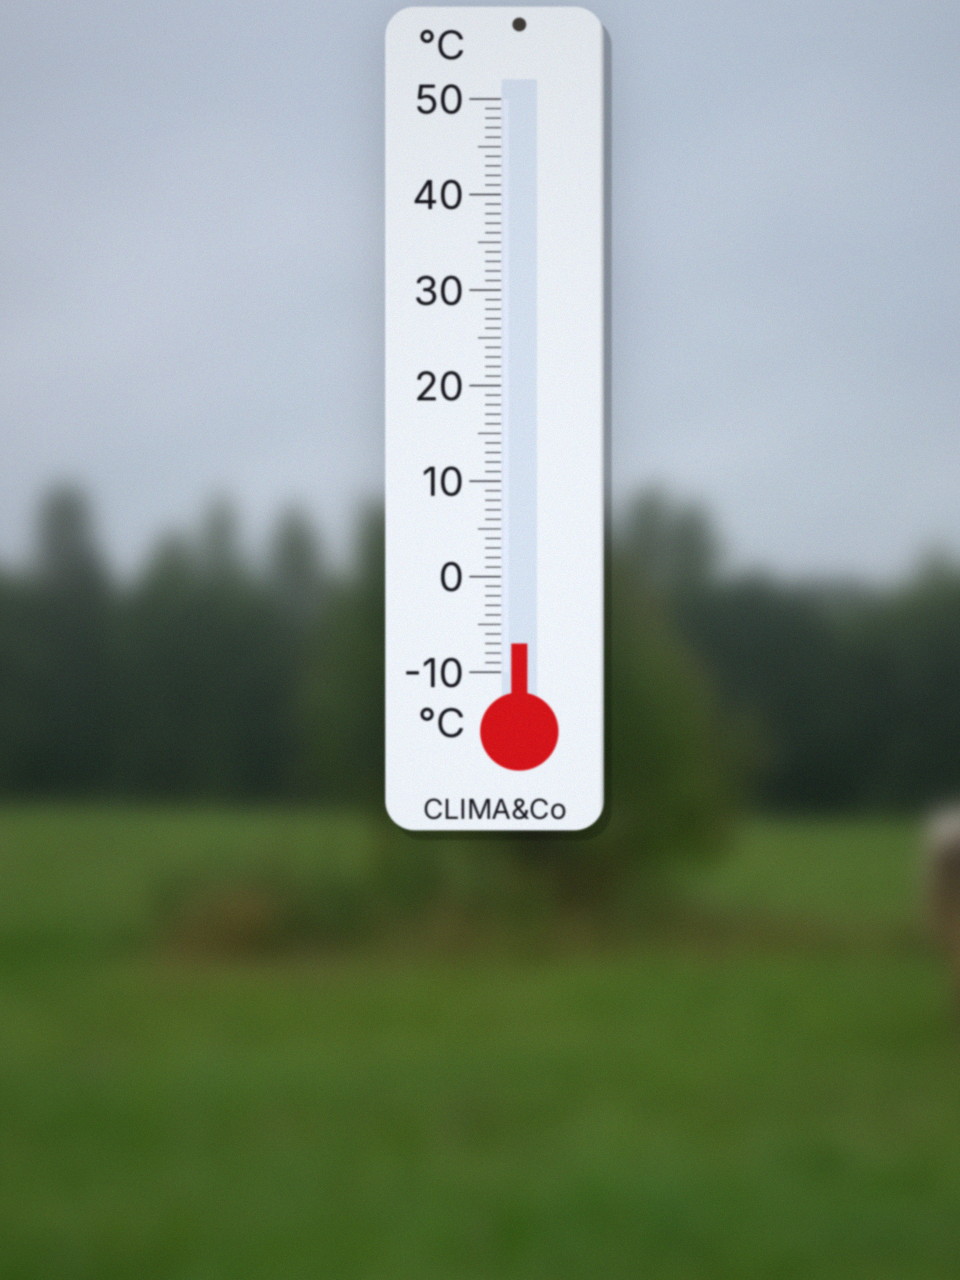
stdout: -7
